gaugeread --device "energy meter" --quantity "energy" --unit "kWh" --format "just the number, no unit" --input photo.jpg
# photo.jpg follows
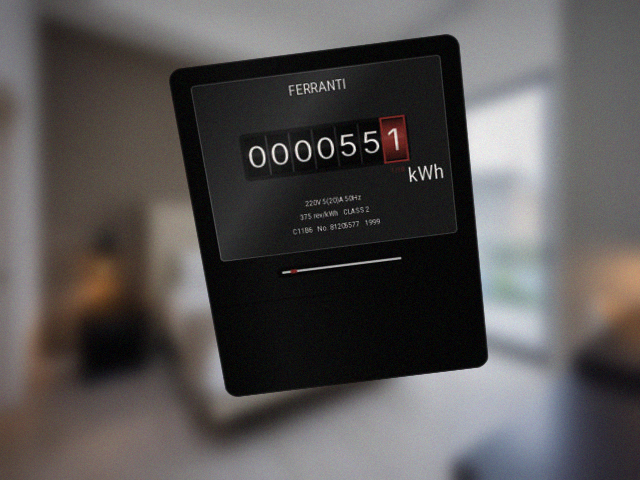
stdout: 55.1
